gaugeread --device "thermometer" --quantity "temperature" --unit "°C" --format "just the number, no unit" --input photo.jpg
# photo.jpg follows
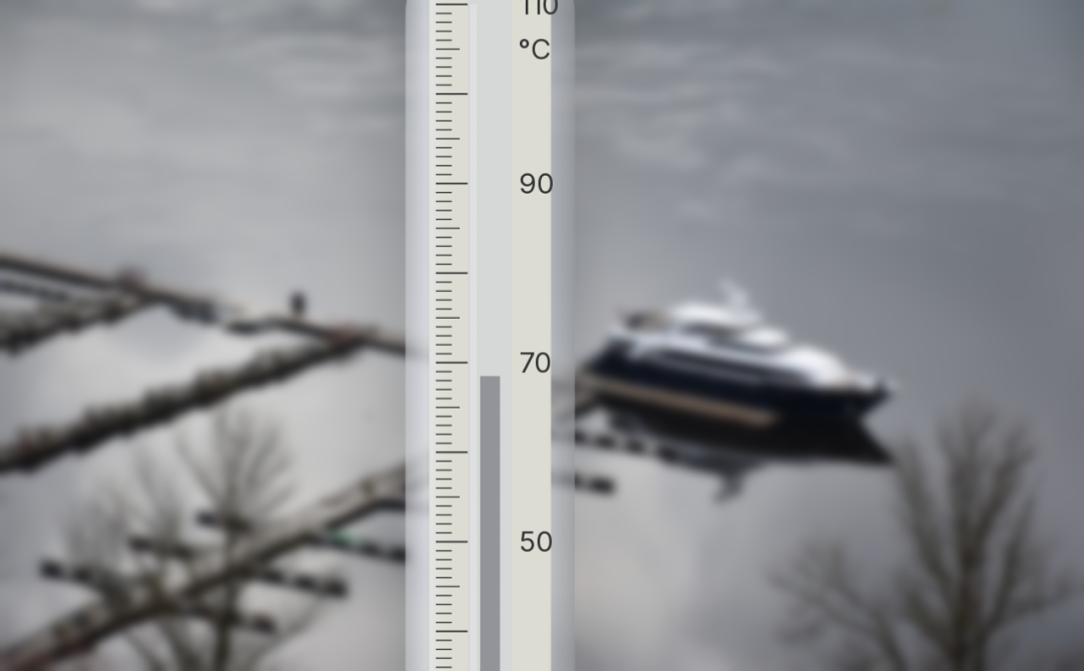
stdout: 68.5
